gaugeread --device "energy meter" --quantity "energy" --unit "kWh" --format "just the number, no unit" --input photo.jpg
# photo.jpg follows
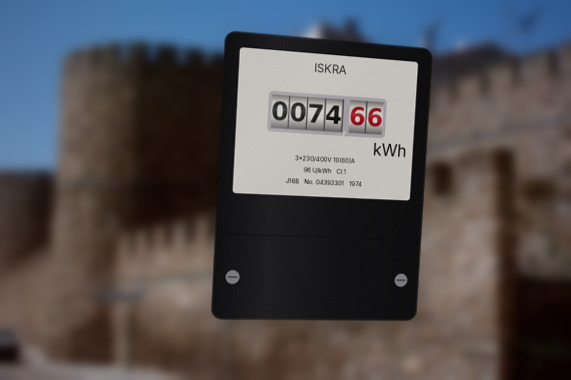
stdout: 74.66
